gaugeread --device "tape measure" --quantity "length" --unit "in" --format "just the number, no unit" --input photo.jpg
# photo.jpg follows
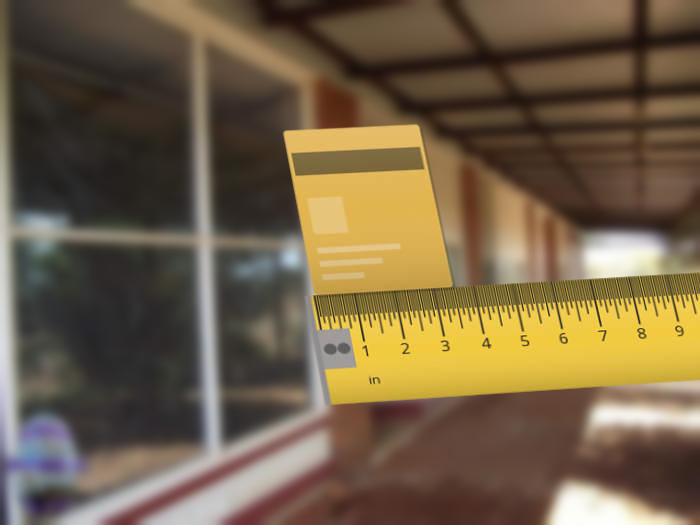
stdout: 3.5
